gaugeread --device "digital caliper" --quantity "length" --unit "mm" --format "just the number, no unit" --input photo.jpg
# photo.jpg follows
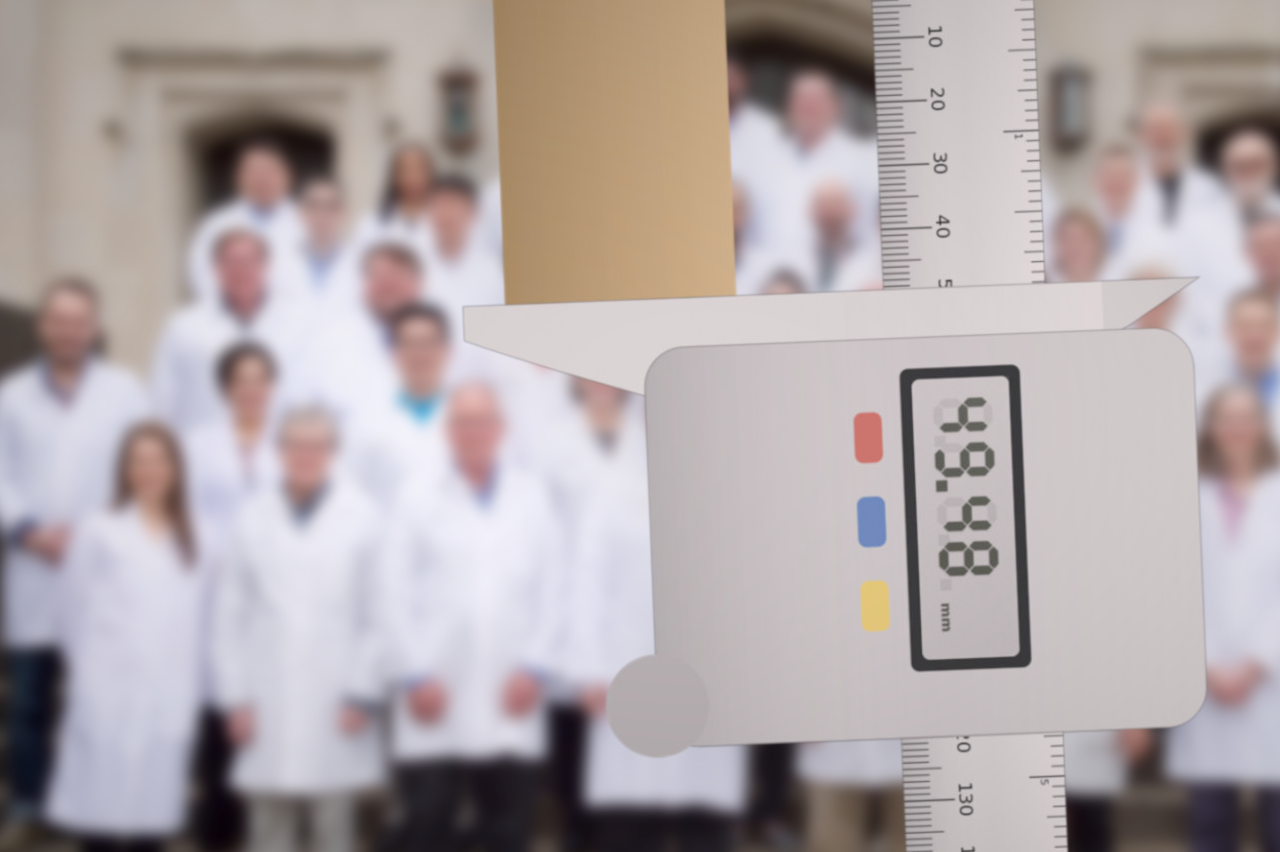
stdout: 49.48
